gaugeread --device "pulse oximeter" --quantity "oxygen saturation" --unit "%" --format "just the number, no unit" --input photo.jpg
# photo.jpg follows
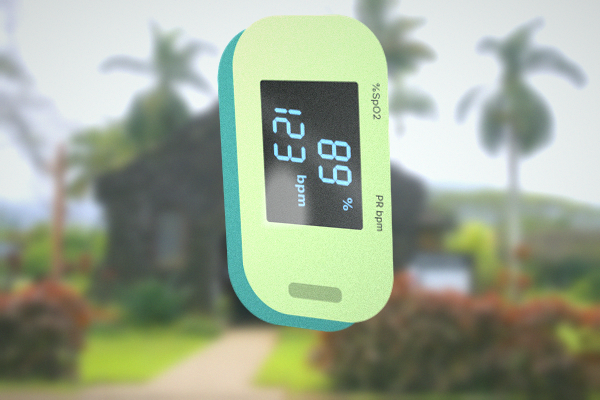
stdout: 89
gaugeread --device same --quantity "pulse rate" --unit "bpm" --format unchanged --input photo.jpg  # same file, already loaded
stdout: 123
